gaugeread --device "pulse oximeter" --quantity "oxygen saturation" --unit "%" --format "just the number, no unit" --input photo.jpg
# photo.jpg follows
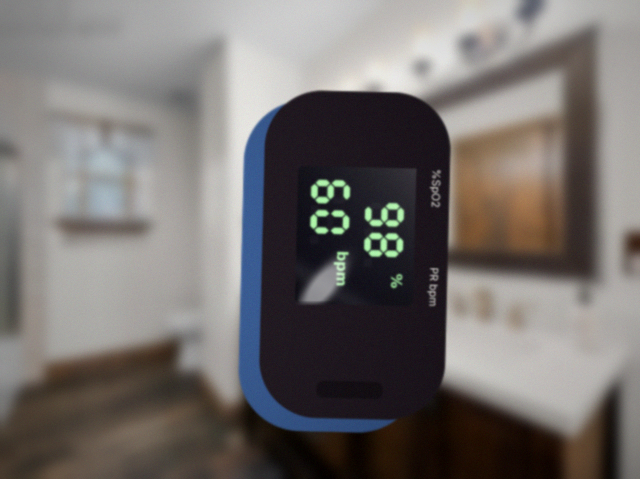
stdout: 98
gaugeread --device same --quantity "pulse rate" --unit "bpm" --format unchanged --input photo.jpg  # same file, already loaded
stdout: 60
